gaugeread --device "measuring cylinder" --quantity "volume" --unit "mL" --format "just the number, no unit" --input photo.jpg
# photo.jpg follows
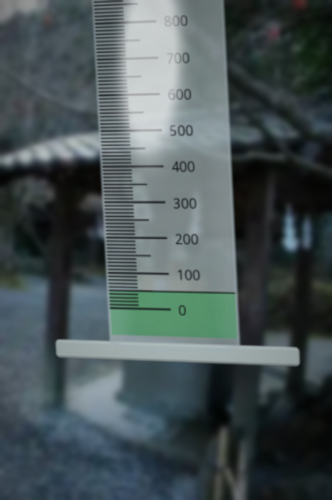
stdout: 50
